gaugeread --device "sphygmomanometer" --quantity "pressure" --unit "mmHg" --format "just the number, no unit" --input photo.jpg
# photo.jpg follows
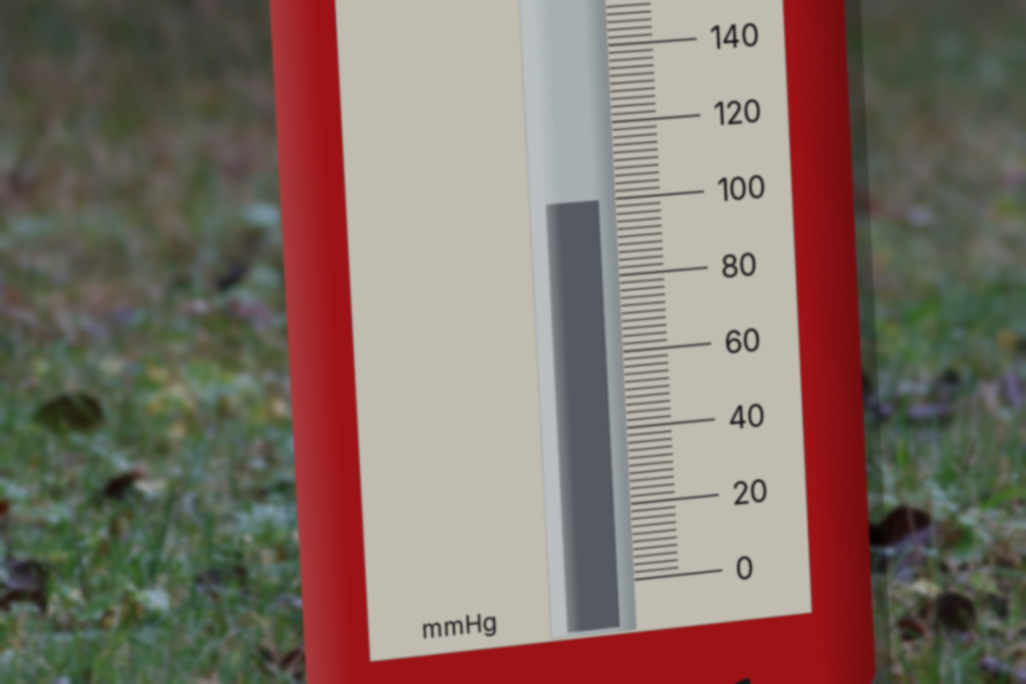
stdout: 100
